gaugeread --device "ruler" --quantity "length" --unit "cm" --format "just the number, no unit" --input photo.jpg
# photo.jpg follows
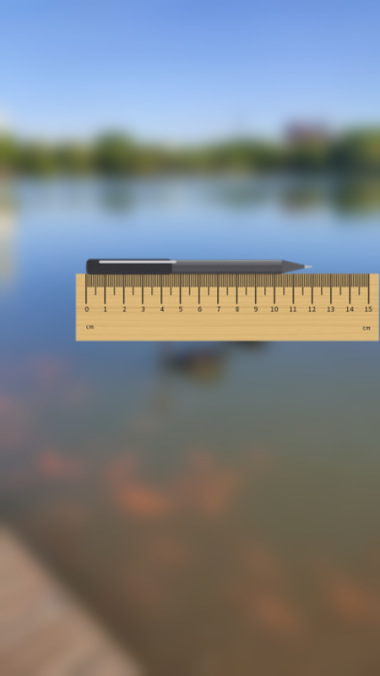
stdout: 12
